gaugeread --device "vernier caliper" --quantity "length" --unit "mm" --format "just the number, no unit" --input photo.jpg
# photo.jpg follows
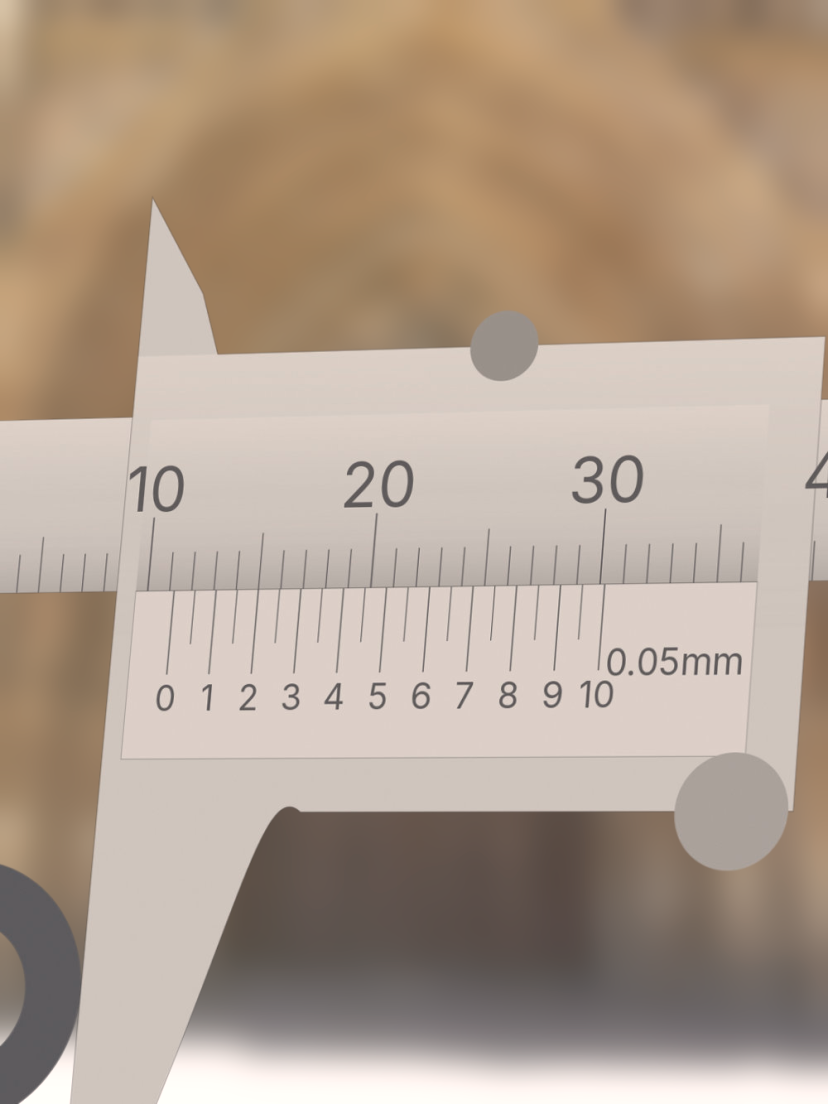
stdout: 11.20
